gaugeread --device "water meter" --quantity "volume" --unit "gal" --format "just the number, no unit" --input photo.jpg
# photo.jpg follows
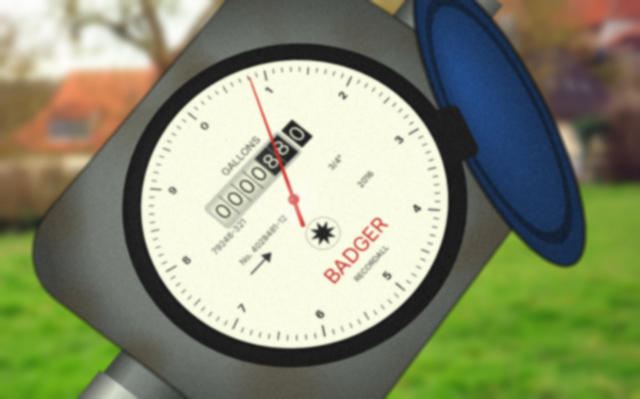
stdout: 880.8
